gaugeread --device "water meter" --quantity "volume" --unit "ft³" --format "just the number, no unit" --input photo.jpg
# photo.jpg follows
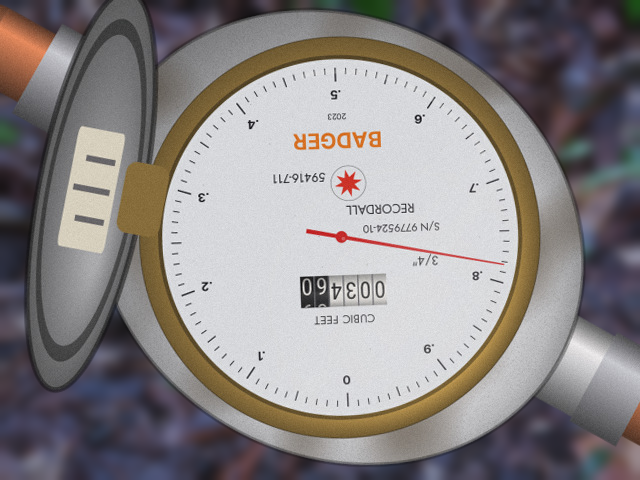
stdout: 3459.78
